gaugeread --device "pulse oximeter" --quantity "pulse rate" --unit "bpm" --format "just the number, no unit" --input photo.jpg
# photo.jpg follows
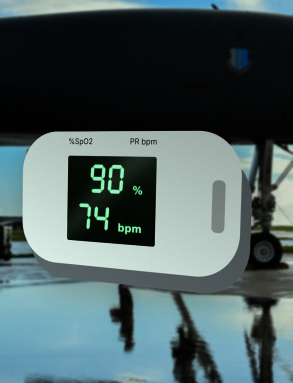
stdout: 74
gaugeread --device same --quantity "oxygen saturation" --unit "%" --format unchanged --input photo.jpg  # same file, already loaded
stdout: 90
